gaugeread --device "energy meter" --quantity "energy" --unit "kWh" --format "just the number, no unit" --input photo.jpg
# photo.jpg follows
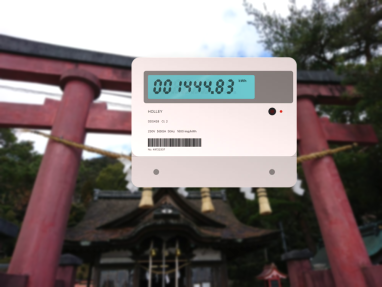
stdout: 1444.83
